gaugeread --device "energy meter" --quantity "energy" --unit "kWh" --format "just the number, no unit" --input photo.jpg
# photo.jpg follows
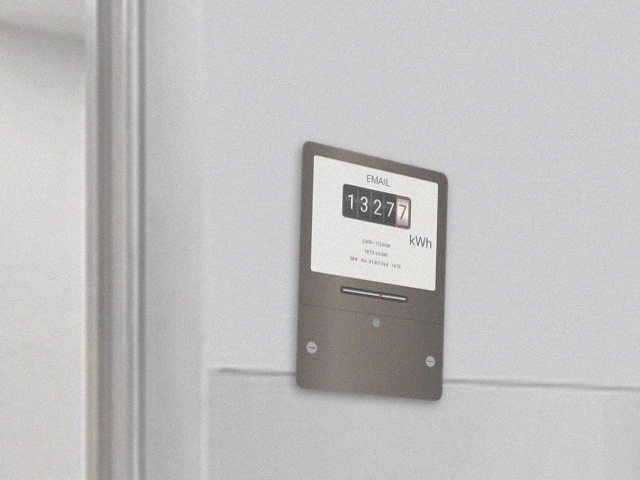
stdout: 1327.7
